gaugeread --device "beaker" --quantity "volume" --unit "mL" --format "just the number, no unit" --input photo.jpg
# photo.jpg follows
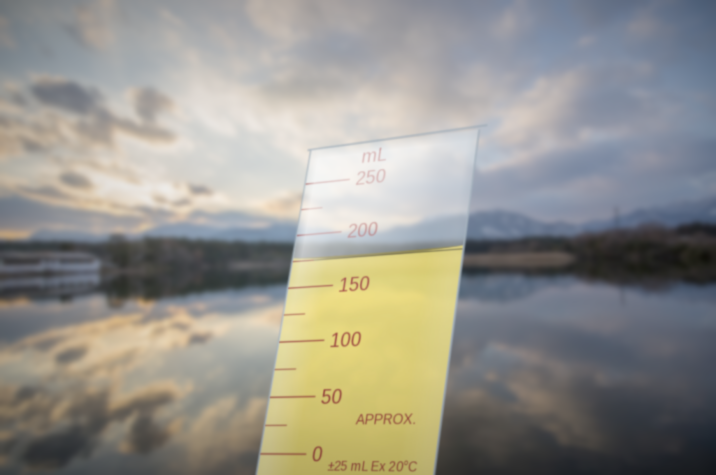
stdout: 175
